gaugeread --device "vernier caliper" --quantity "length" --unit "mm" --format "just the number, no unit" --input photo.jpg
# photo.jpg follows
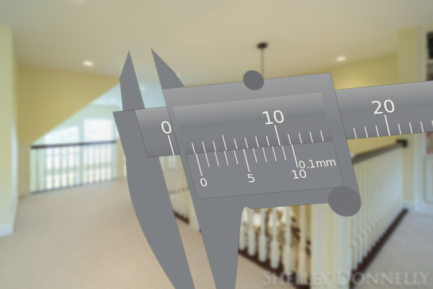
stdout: 2.1
